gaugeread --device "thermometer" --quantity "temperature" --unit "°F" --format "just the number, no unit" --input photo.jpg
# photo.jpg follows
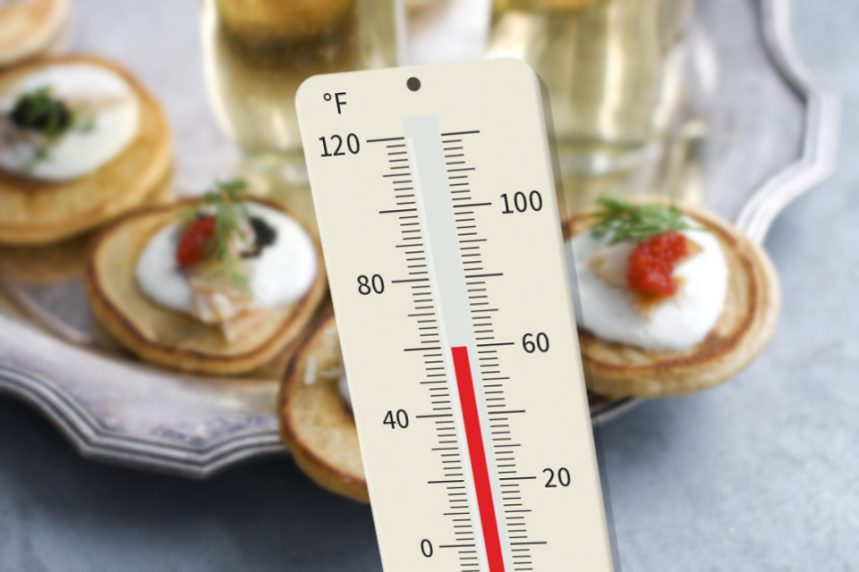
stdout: 60
